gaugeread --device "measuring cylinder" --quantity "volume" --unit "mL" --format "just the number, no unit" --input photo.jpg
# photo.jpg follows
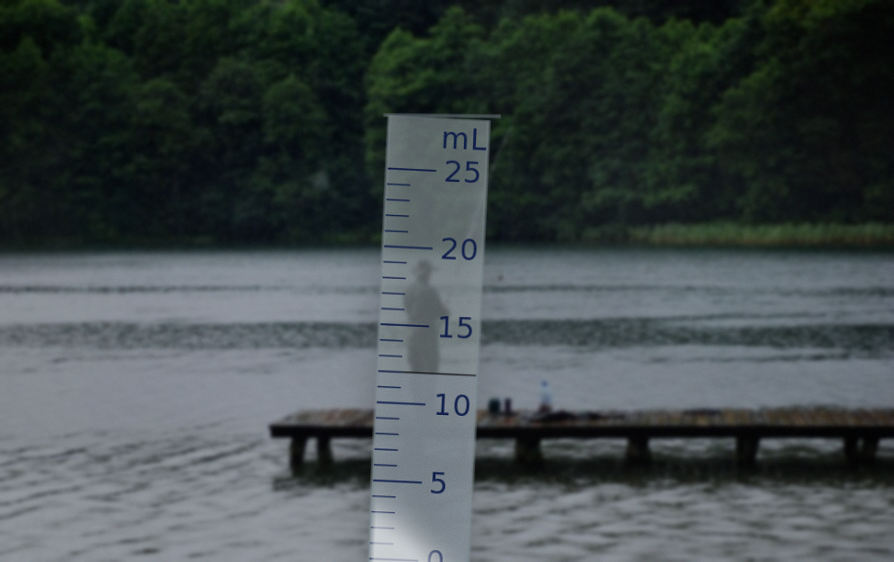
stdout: 12
